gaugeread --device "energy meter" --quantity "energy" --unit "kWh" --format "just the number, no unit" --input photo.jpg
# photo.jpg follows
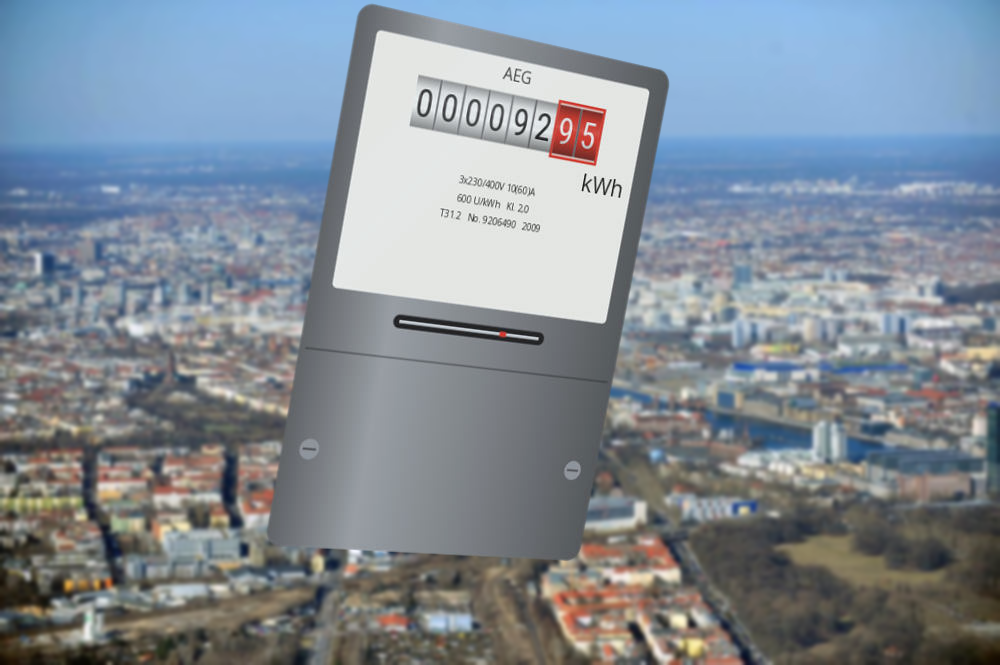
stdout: 92.95
